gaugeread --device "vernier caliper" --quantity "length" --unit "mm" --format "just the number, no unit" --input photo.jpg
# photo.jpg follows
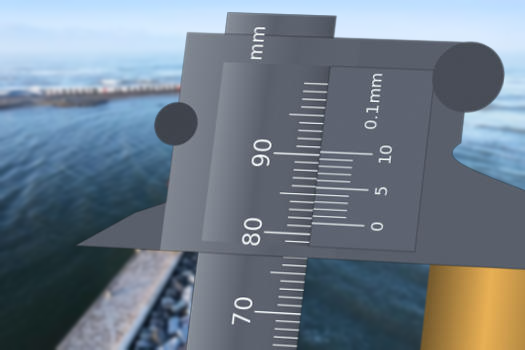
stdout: 81.4
